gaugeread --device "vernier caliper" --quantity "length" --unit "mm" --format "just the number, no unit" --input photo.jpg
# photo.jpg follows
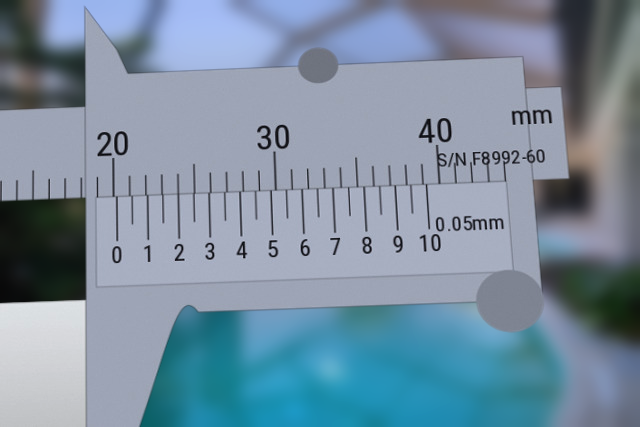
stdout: 20.2
